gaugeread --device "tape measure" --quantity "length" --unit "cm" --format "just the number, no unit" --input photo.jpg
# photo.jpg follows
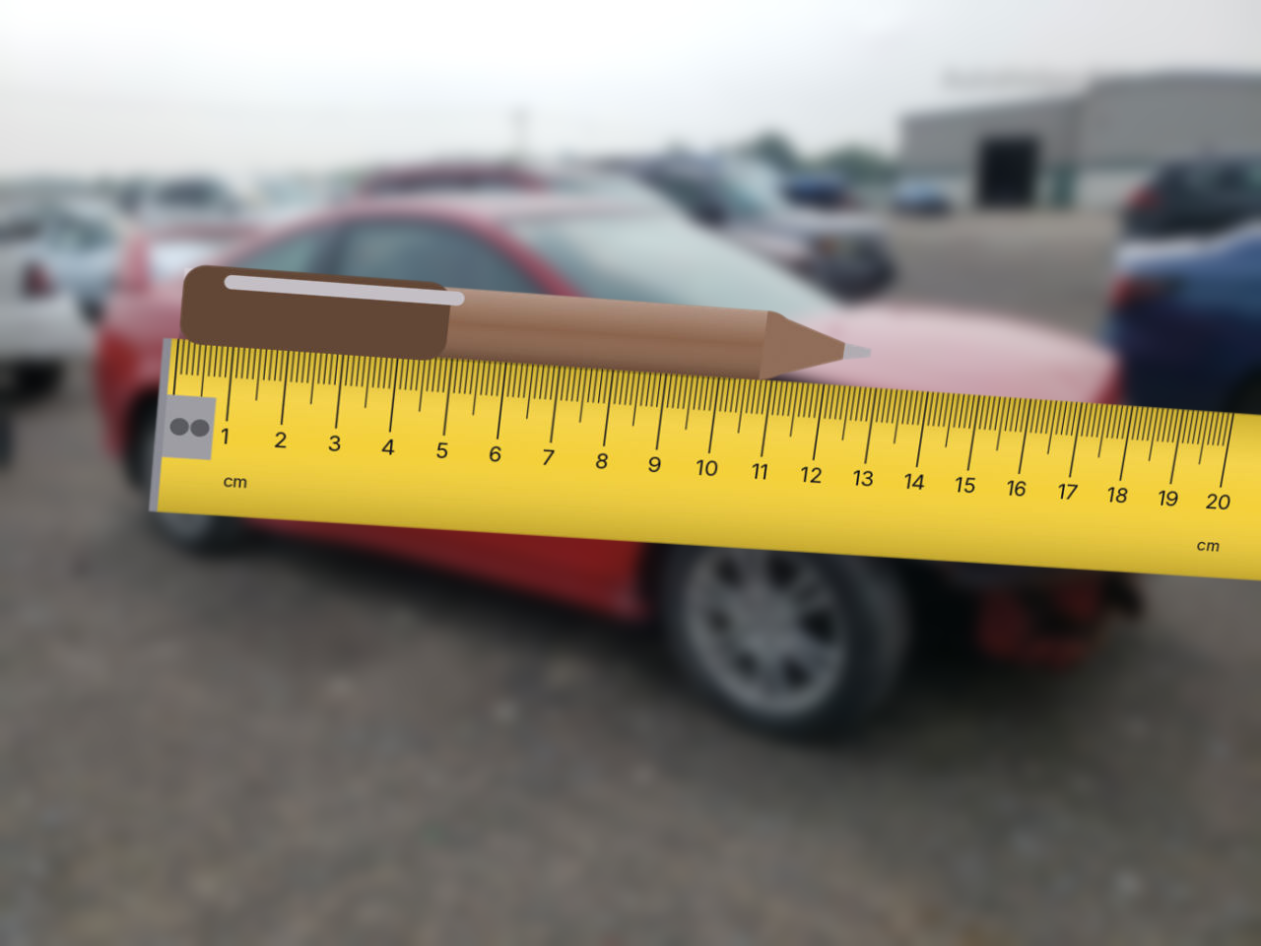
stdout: 12.8
